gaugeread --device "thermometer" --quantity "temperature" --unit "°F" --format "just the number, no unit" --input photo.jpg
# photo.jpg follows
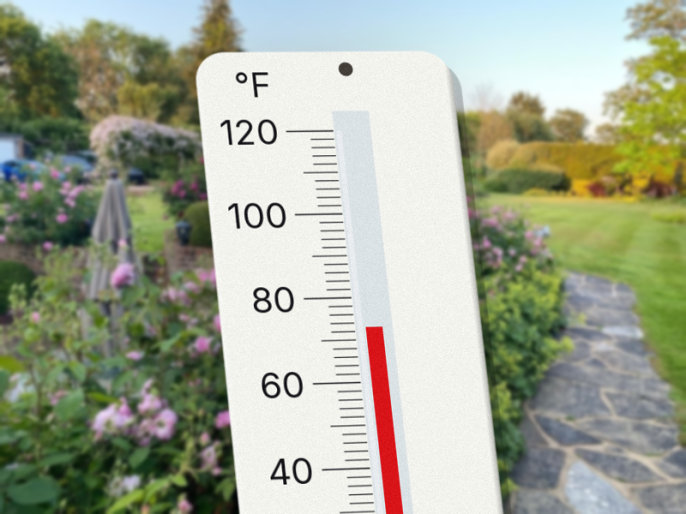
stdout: 73
